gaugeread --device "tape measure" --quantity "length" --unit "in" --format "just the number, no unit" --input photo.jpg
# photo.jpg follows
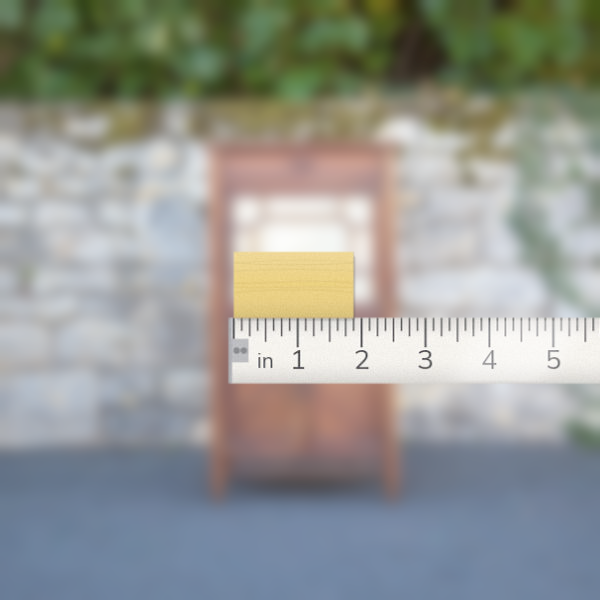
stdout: 1.875
